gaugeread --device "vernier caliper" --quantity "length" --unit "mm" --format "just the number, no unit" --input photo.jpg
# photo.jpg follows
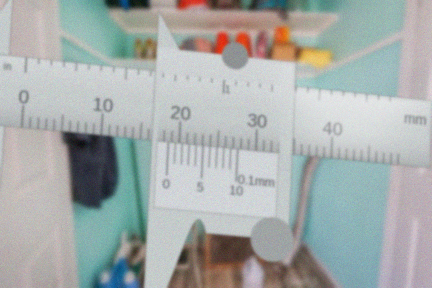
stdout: 18.6
